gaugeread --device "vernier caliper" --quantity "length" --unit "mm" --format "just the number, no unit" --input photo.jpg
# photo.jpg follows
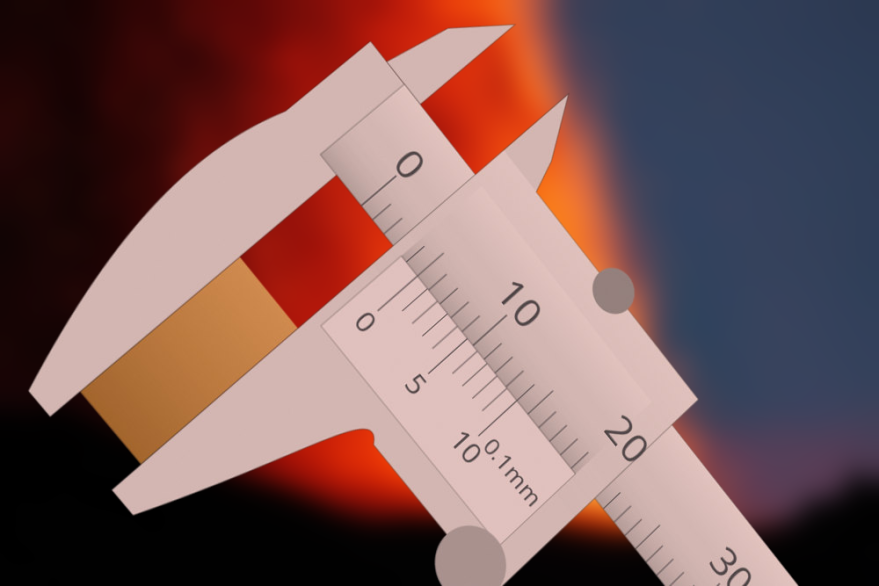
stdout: 5.0
